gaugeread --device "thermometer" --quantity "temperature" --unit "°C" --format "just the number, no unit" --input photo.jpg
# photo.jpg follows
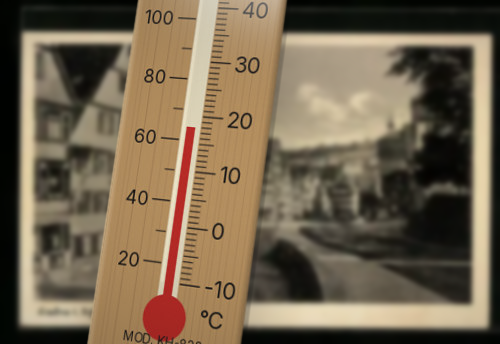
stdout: 18
